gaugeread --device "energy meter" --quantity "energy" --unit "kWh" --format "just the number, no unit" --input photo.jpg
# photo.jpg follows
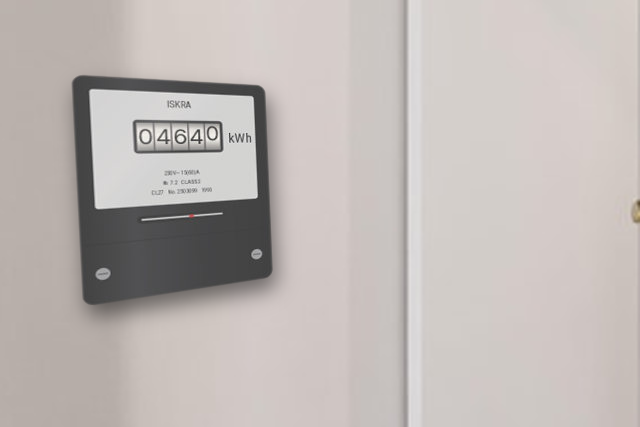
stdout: 4640
